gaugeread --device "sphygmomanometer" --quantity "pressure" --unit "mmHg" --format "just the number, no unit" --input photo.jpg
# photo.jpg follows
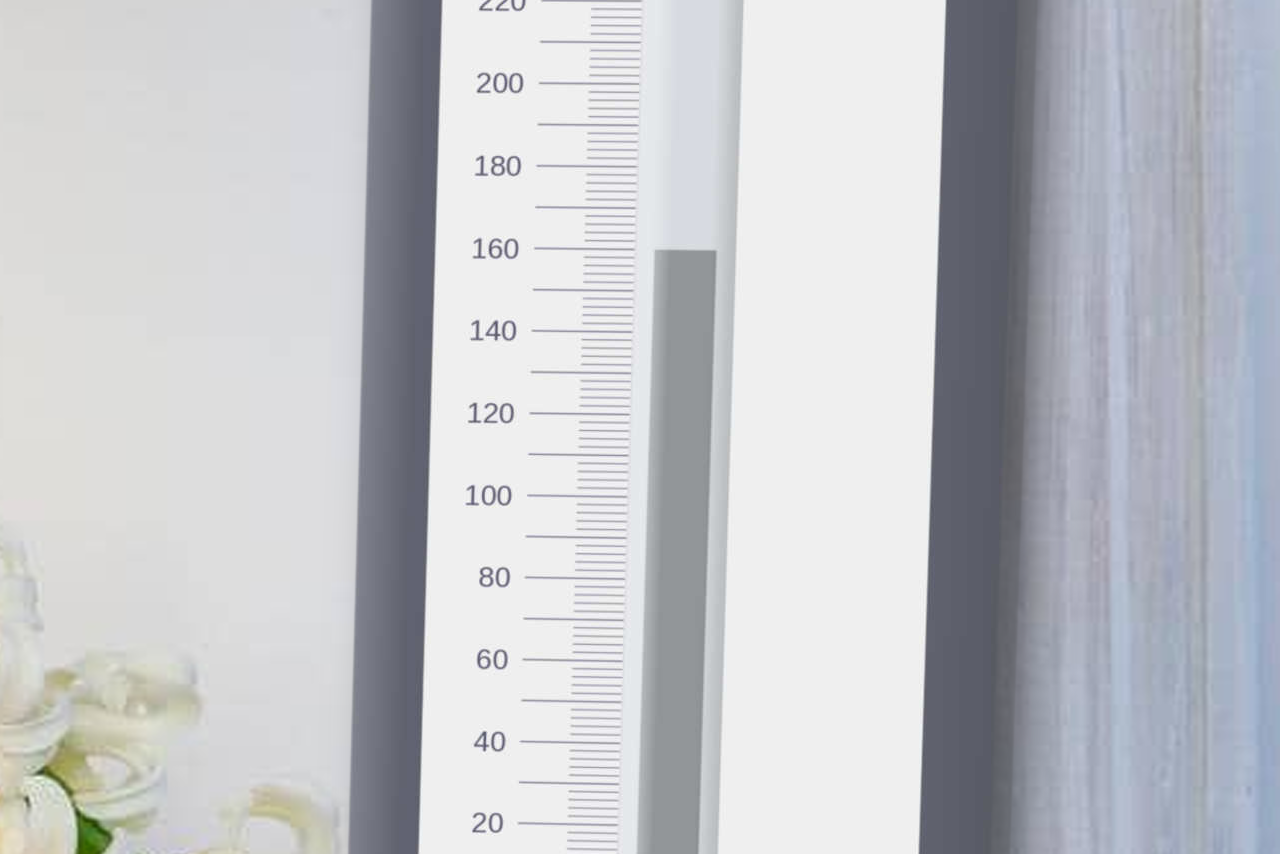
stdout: 160
